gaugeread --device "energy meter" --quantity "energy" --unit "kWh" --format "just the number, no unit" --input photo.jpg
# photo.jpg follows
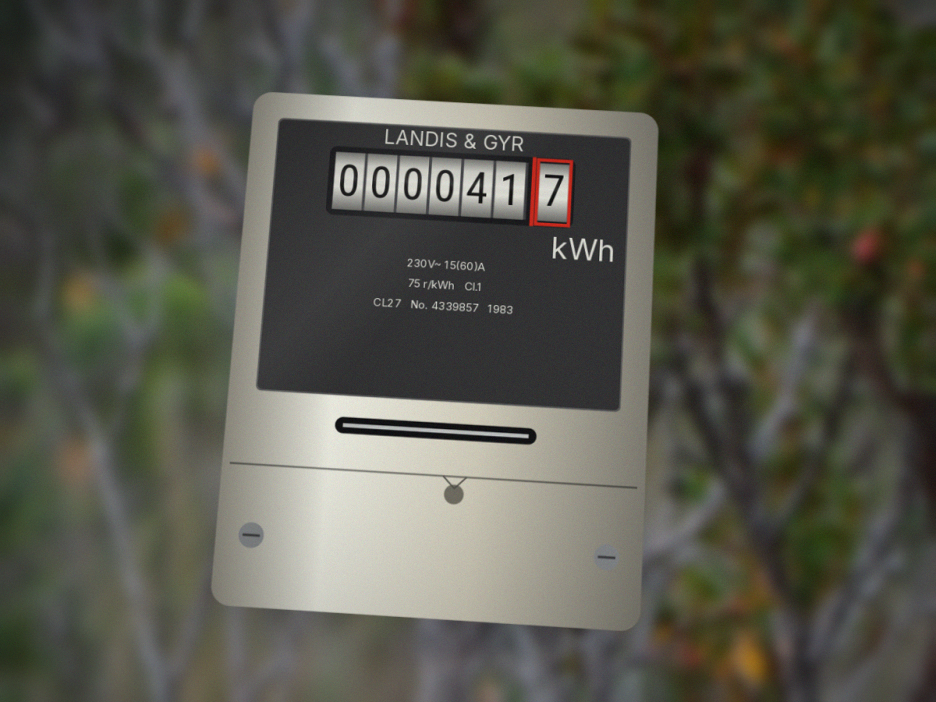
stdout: 41.7
